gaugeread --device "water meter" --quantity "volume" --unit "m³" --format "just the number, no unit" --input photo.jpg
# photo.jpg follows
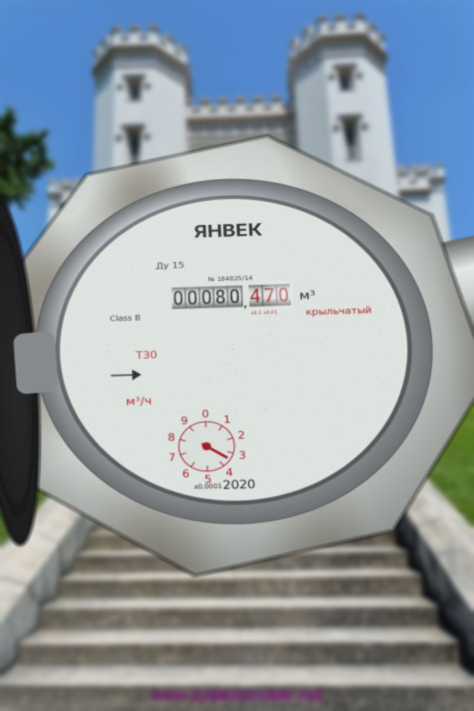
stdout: 80.4703
